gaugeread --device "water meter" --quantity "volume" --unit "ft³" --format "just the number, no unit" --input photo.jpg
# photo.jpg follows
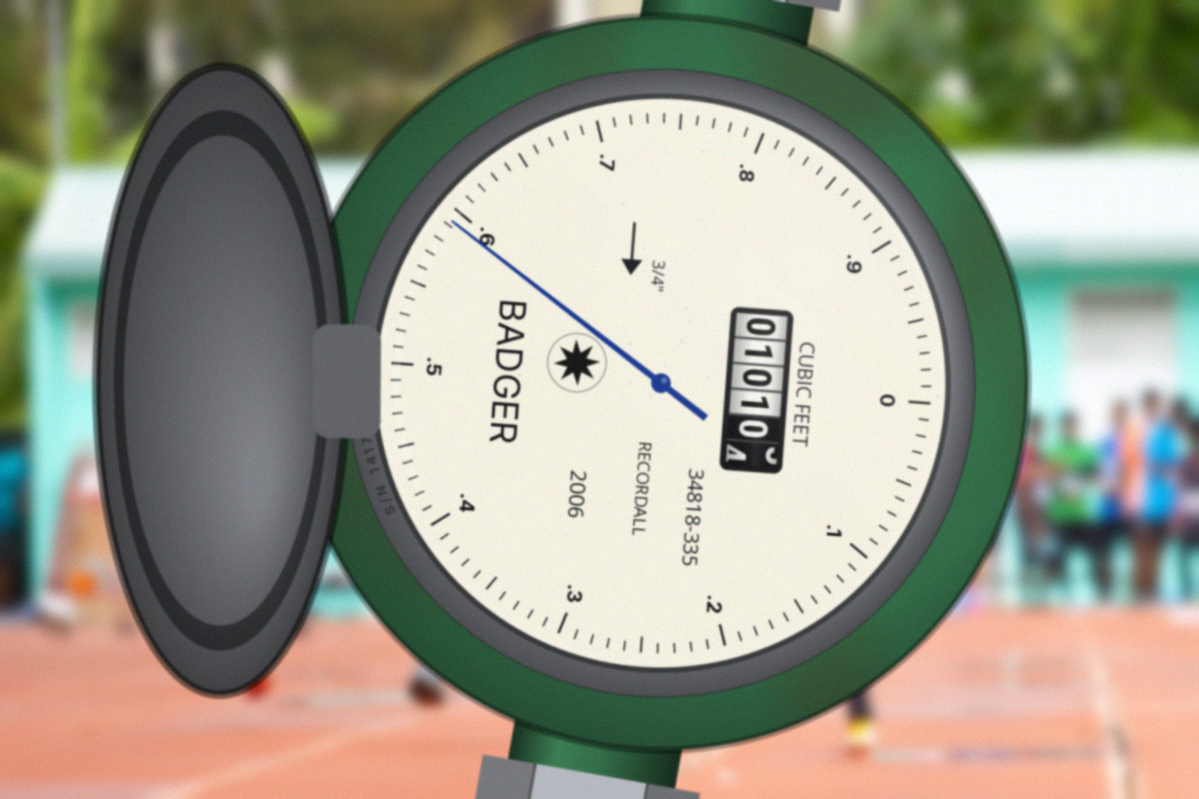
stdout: 10103.59
